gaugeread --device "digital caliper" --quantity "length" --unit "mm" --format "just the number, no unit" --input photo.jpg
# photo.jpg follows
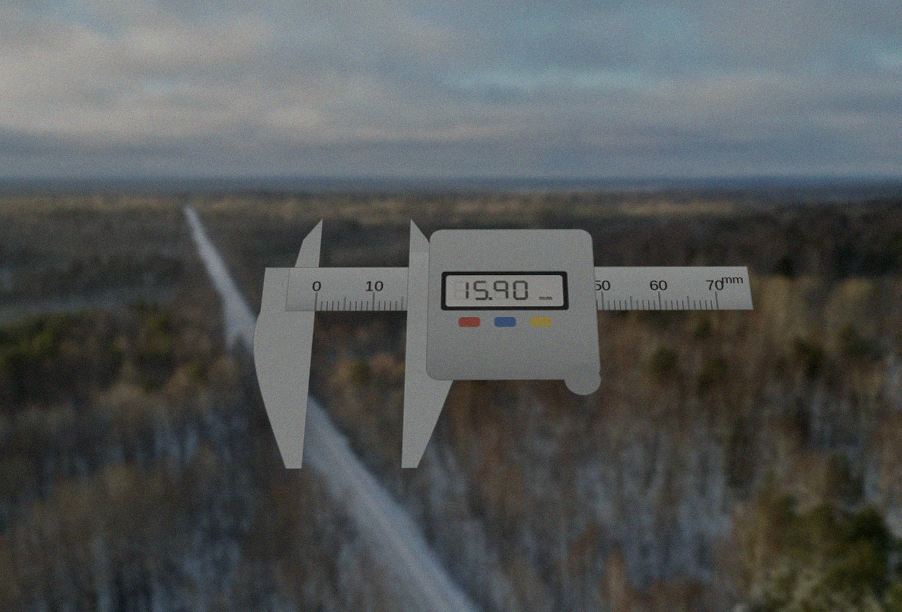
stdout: 15.90
